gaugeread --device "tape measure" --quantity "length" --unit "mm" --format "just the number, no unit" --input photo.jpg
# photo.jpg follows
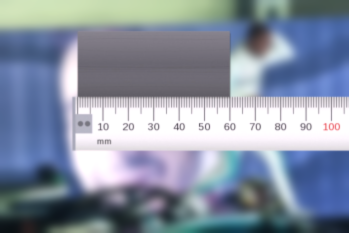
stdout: 60
